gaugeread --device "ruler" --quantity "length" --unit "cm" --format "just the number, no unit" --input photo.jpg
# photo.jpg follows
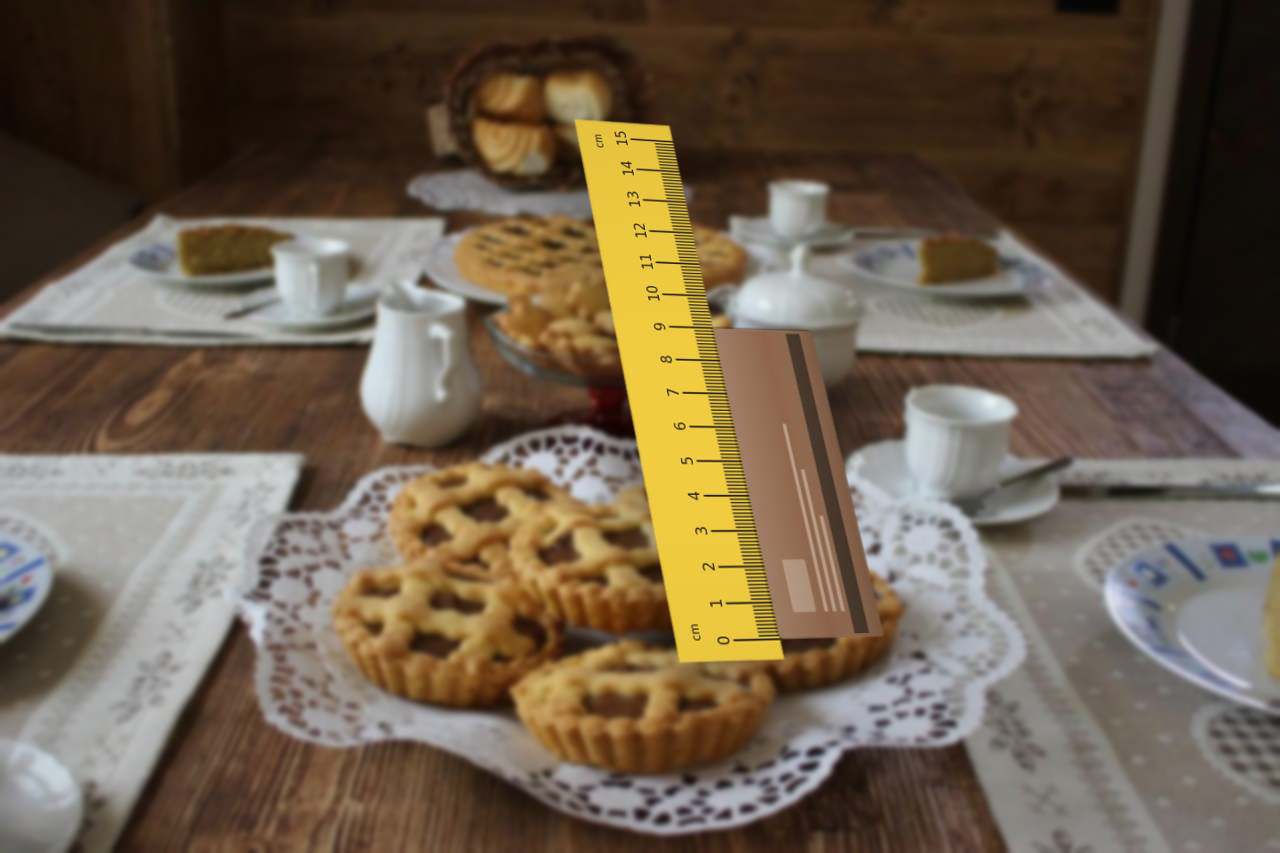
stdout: 9
